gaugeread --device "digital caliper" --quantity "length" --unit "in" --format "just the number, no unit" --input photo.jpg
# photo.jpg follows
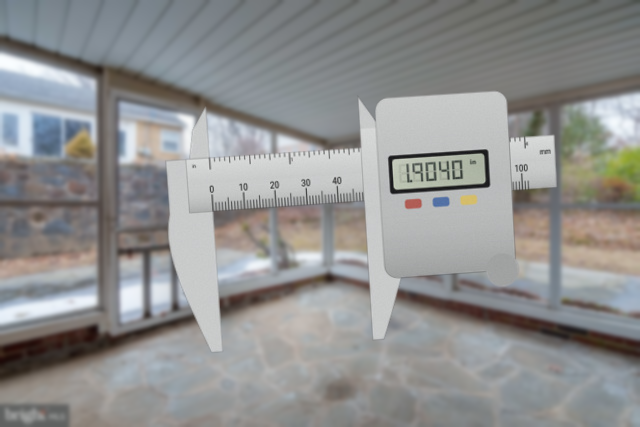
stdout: 1.9040
